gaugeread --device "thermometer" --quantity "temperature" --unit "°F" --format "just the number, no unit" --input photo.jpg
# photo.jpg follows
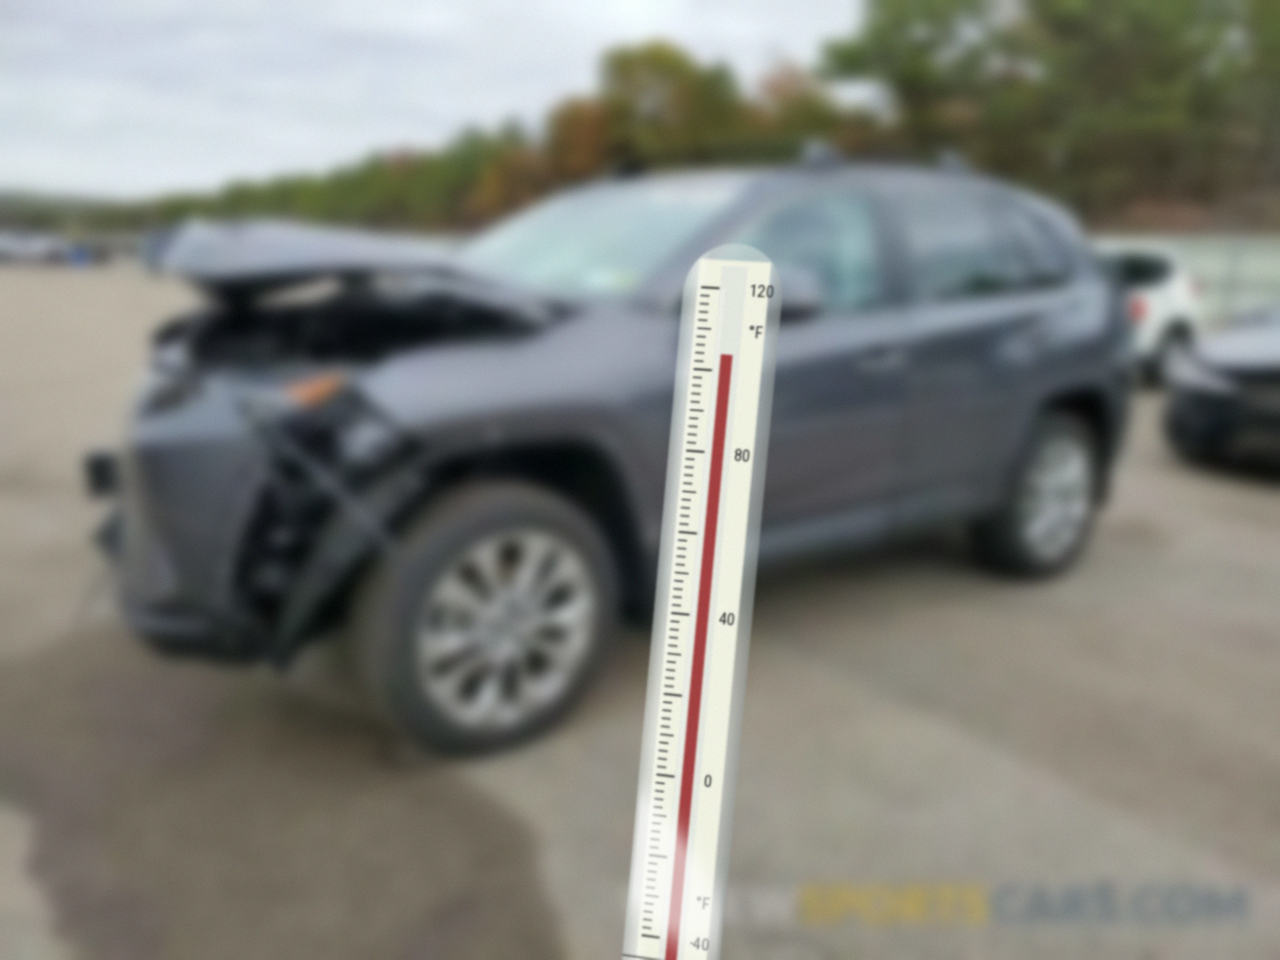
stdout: 104
